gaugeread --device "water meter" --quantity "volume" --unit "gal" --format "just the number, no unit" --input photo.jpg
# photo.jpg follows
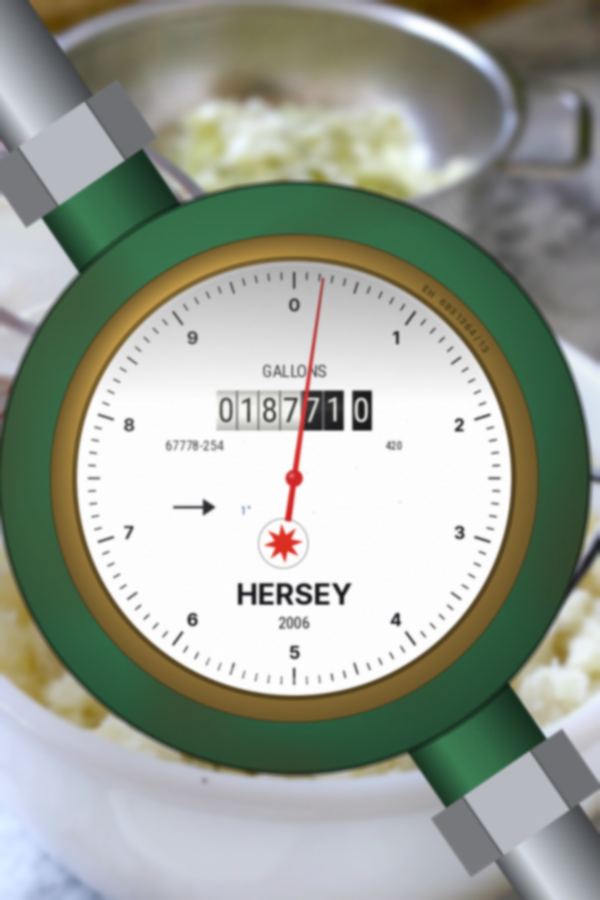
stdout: 187710.2
